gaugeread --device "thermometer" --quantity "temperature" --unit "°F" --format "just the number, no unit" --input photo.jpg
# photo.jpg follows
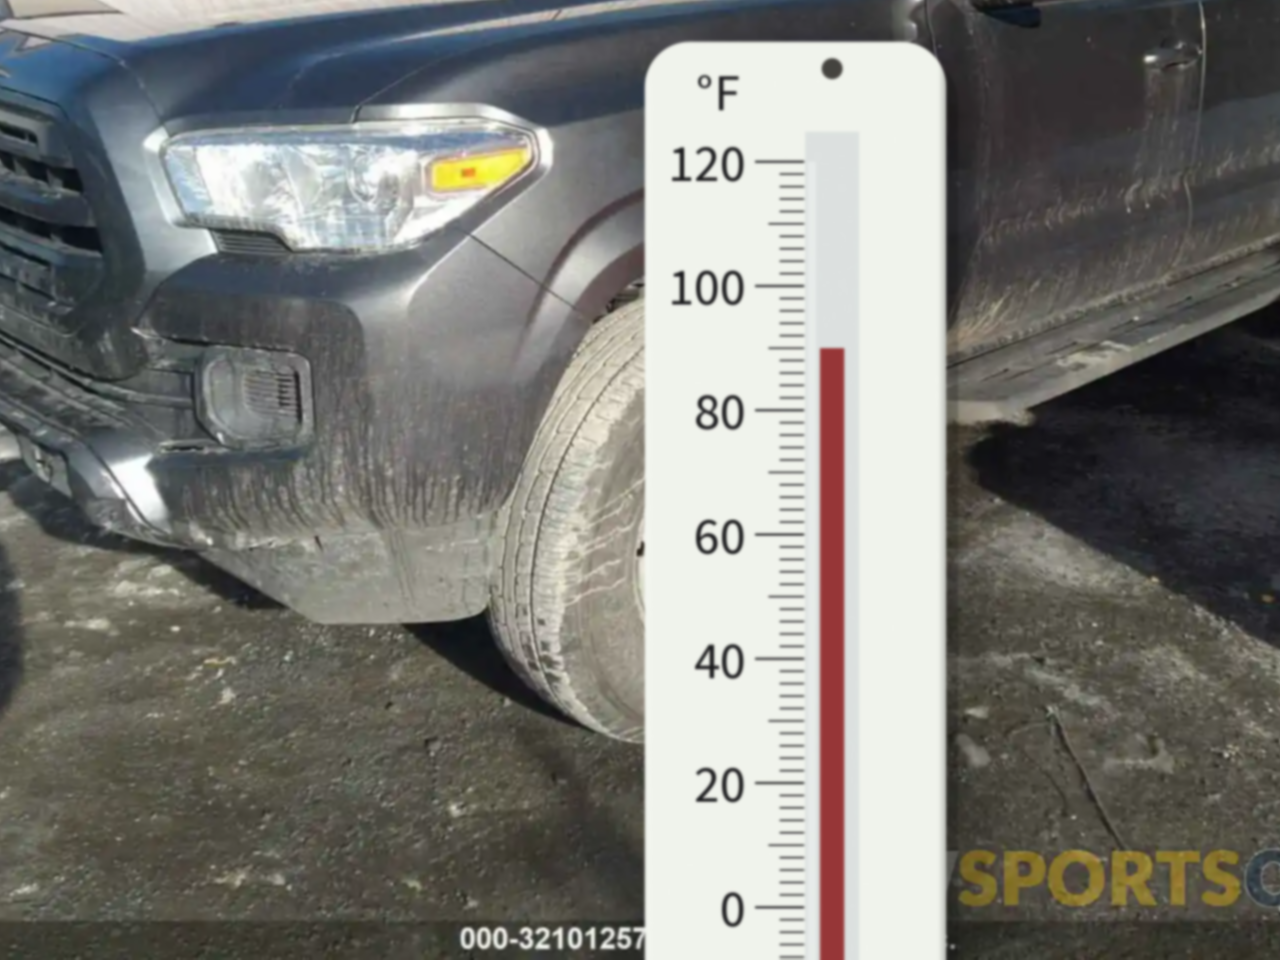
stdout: 90
